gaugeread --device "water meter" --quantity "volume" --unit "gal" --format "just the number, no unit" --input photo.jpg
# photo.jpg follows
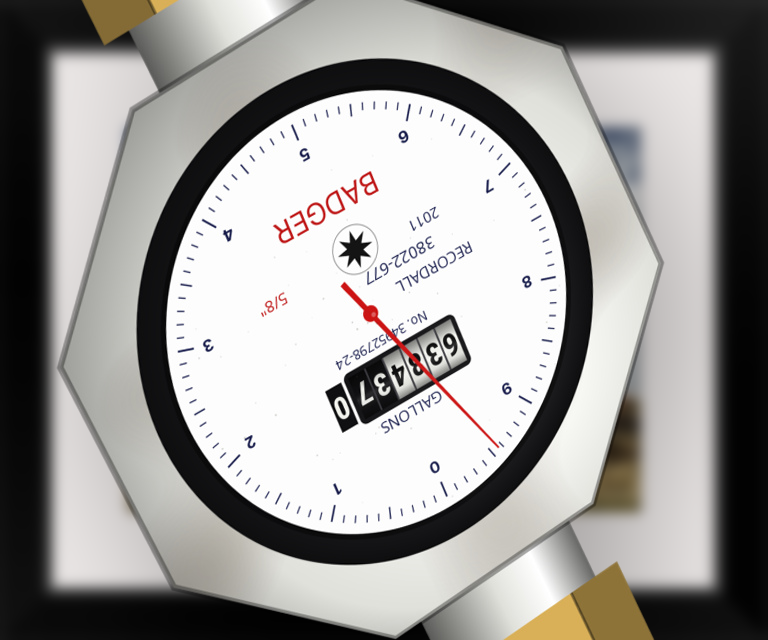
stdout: 6384369.4
